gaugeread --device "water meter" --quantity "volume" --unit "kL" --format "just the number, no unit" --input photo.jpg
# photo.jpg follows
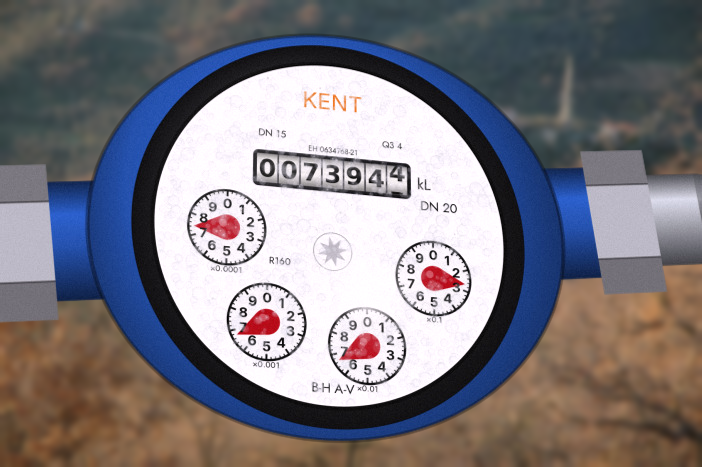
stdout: 73944.2667
